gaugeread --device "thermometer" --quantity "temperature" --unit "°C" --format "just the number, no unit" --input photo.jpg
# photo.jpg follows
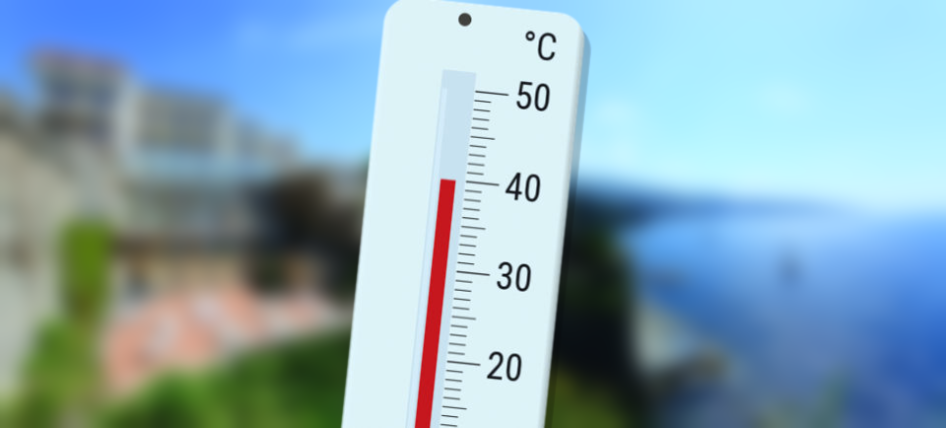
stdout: 40
